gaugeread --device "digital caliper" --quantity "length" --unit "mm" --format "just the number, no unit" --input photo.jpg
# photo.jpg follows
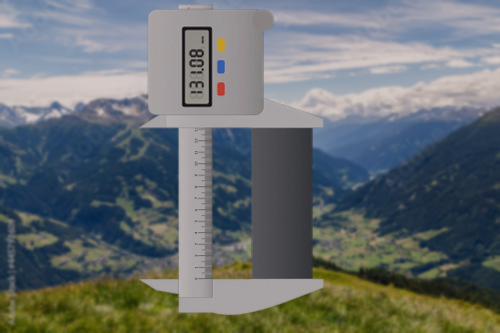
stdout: 131.08
